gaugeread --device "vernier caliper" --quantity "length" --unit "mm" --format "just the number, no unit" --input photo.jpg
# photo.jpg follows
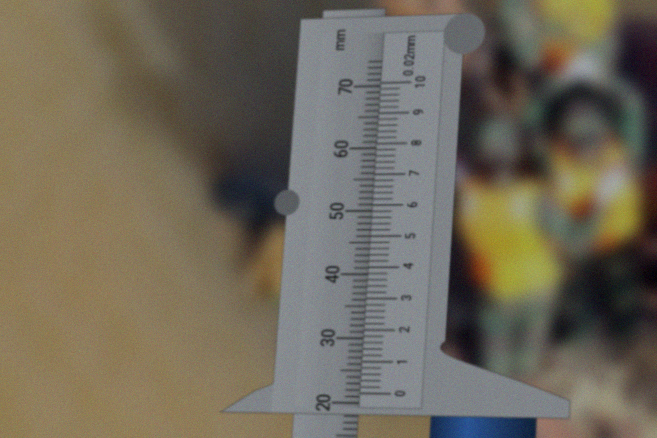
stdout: 21.5
